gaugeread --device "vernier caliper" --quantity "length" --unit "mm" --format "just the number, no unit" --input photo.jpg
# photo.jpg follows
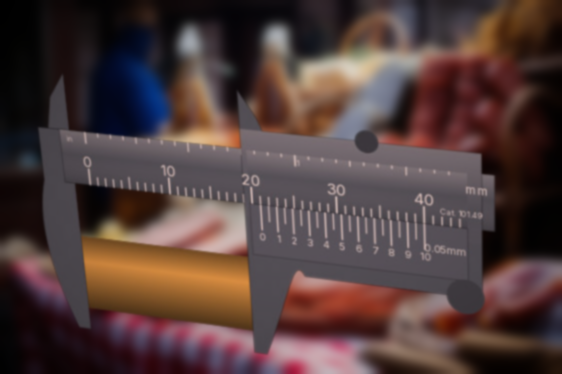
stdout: 21.0
